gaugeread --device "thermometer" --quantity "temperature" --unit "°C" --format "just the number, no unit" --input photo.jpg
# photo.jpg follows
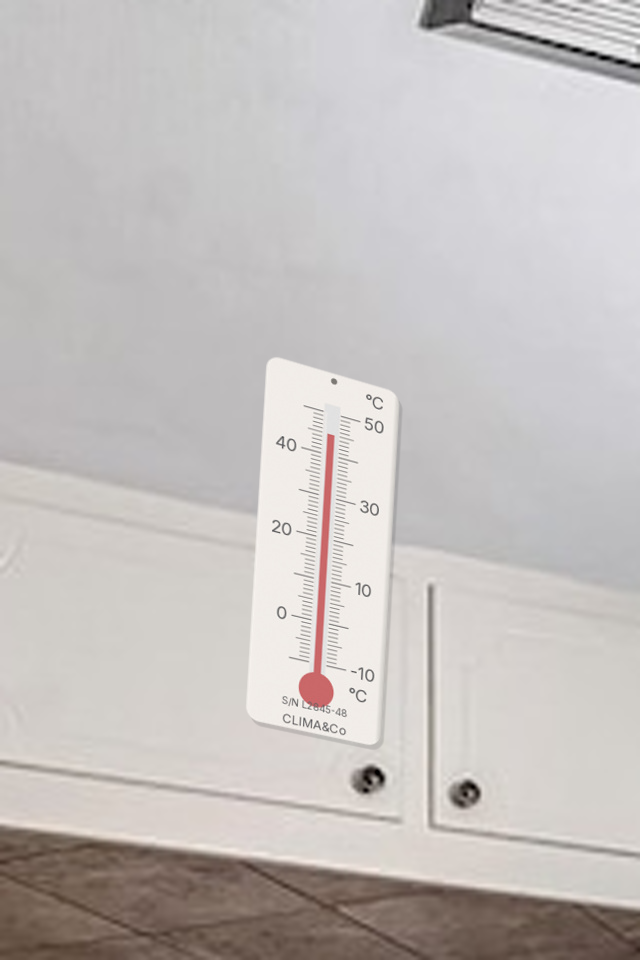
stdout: 45
